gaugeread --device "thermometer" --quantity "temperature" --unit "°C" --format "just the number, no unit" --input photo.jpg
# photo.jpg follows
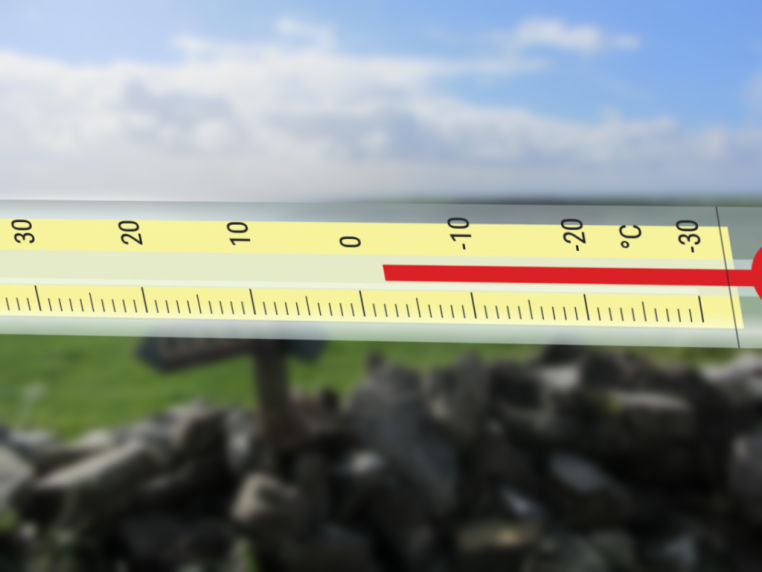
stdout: -2.5
